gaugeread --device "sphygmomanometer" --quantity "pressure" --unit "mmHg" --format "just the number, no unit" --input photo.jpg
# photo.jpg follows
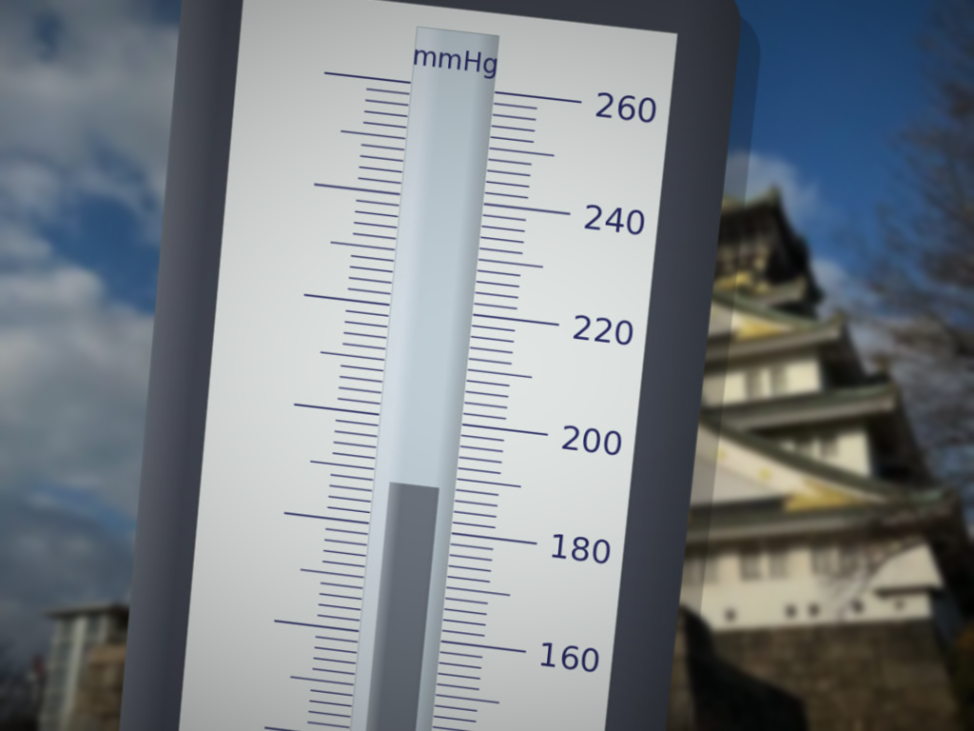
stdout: 188
